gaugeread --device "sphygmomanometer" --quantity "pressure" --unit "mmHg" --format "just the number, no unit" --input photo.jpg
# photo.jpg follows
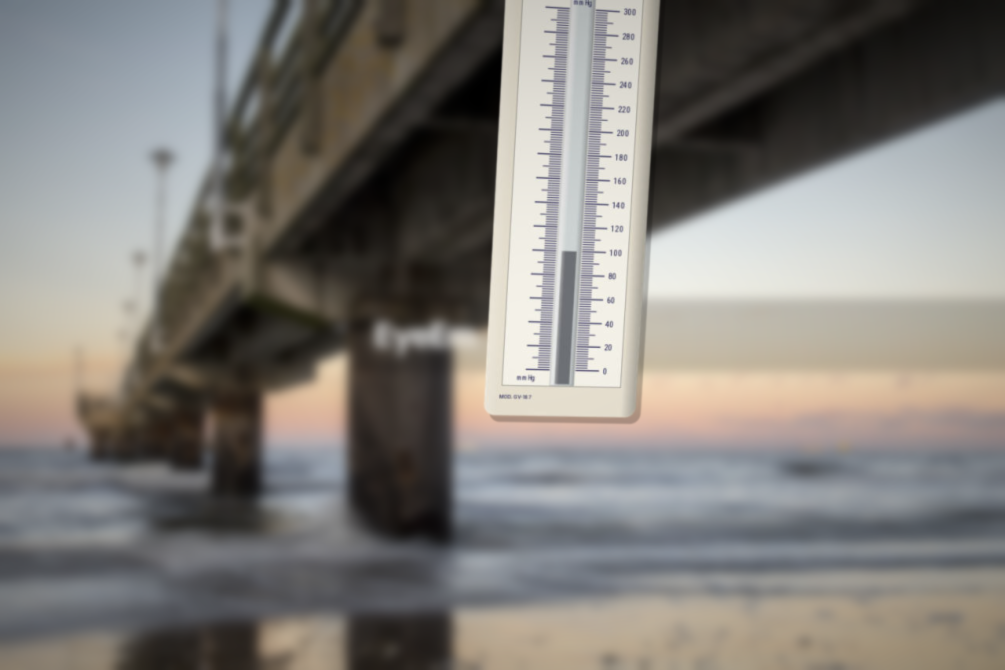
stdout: 100
